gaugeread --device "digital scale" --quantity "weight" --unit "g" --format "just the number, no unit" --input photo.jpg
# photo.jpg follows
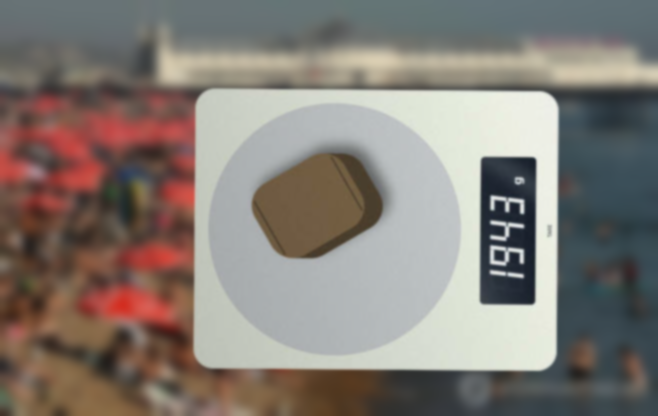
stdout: 1943
